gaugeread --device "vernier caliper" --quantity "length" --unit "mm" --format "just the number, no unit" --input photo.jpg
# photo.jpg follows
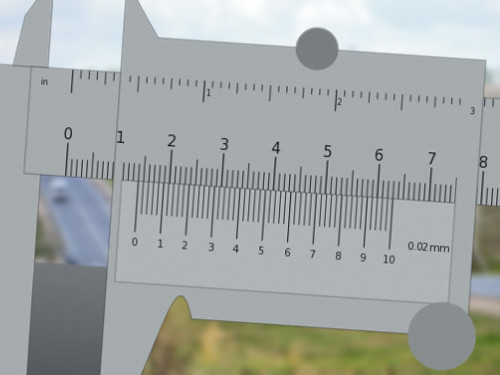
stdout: 14.0
